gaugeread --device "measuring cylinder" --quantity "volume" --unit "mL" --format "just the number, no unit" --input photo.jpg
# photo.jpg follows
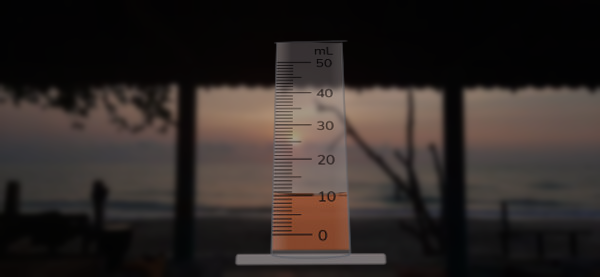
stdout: 10
